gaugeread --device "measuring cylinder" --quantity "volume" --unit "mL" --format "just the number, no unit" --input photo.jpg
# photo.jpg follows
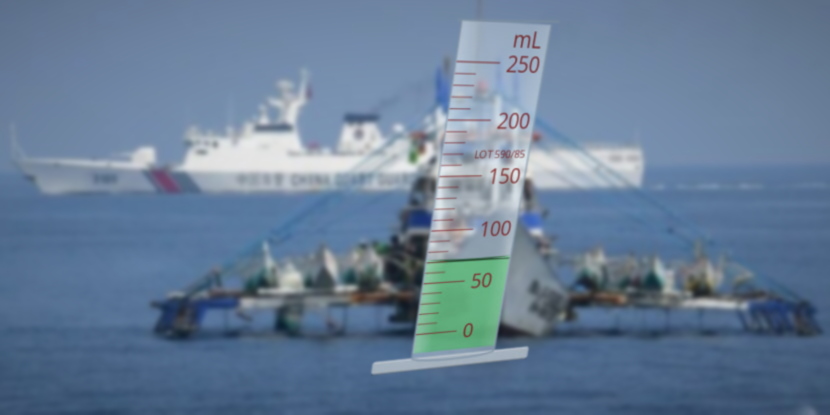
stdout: 70
